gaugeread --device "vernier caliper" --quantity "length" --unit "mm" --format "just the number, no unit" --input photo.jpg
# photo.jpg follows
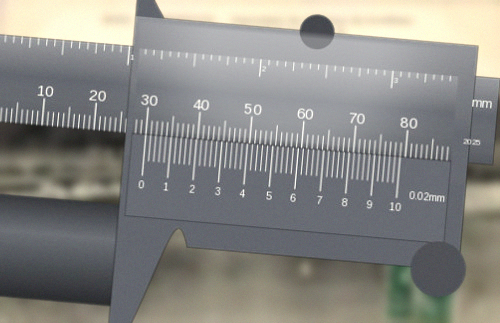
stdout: 30.0
